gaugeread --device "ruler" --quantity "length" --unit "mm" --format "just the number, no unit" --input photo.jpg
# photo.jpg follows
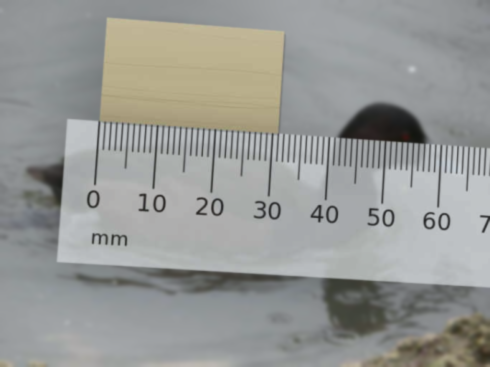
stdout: 31
